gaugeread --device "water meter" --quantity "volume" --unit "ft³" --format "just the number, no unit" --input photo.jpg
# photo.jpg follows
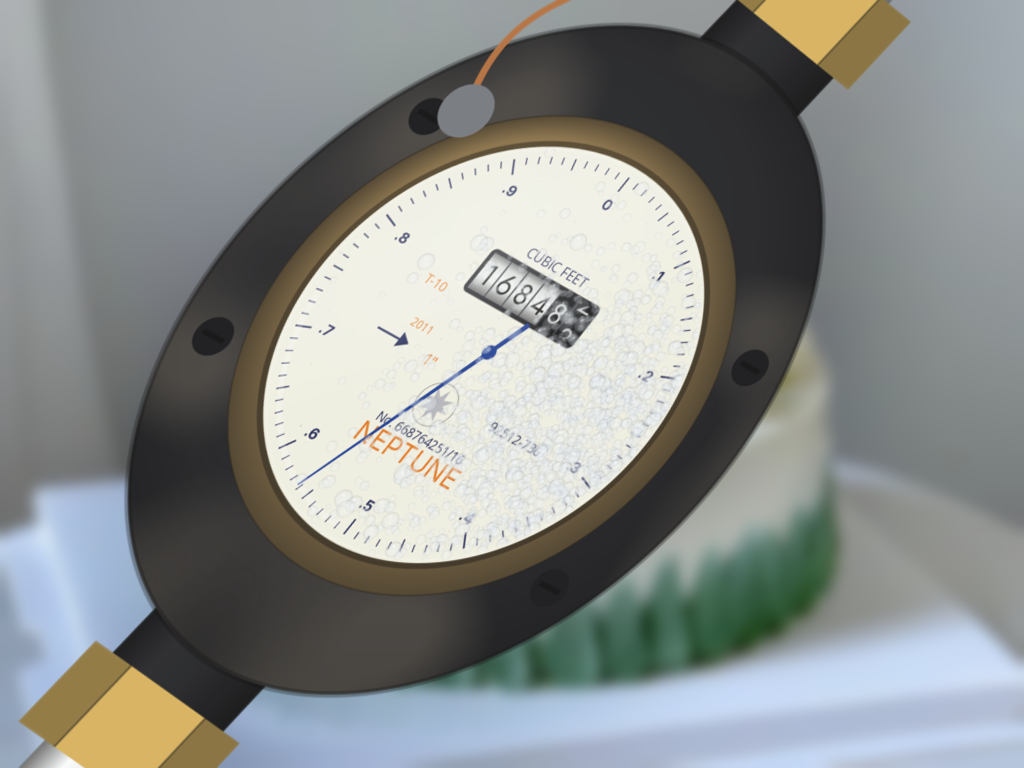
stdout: 168482.56
